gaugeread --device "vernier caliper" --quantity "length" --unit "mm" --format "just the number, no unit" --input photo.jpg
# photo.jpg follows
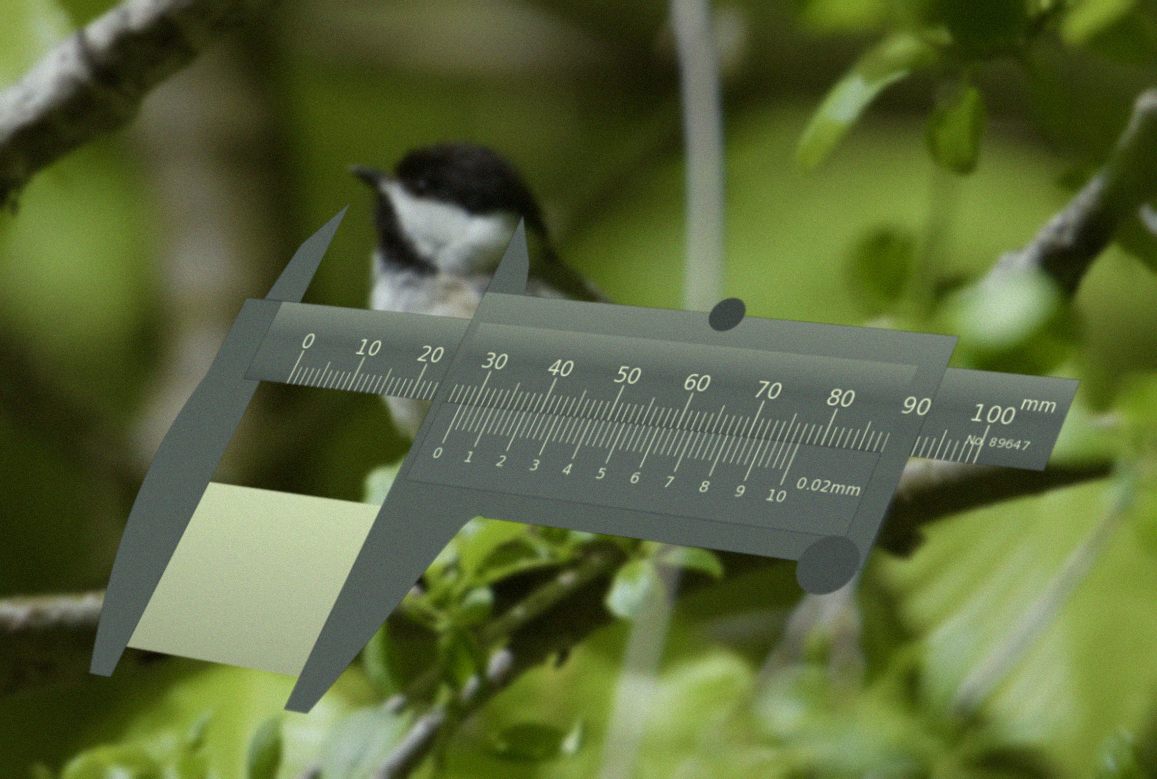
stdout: 28.0
